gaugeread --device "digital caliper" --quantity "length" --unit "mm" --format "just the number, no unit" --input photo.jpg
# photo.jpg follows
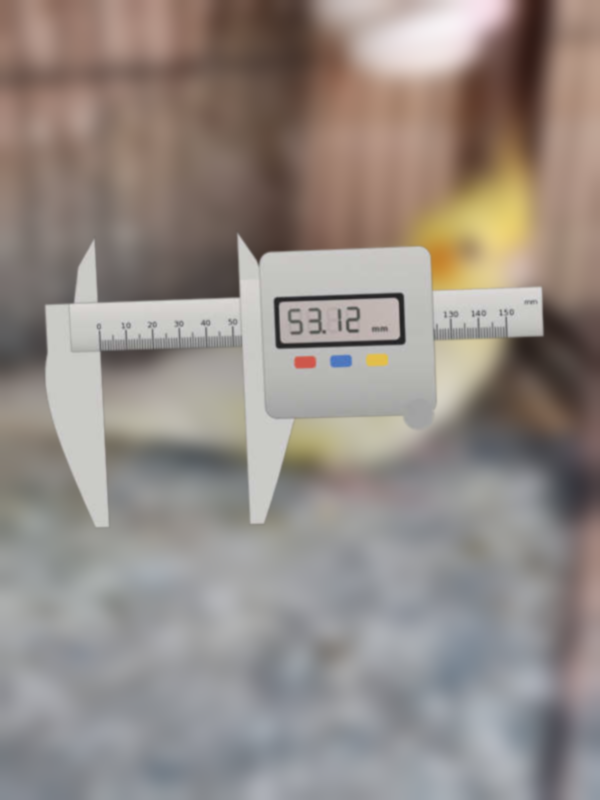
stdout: 53.12
